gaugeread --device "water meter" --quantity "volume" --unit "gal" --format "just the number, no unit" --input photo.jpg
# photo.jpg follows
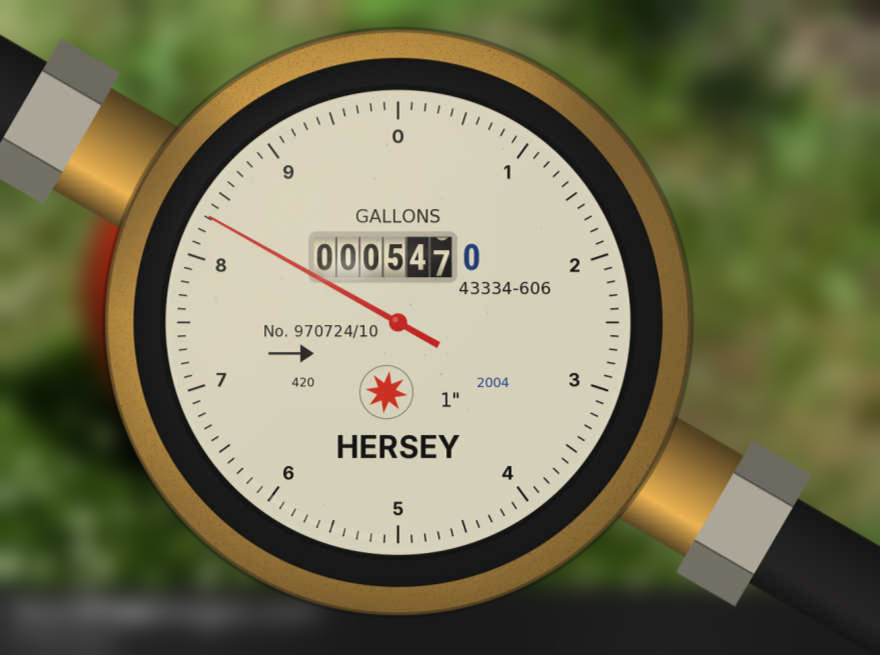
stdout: 5468.3
